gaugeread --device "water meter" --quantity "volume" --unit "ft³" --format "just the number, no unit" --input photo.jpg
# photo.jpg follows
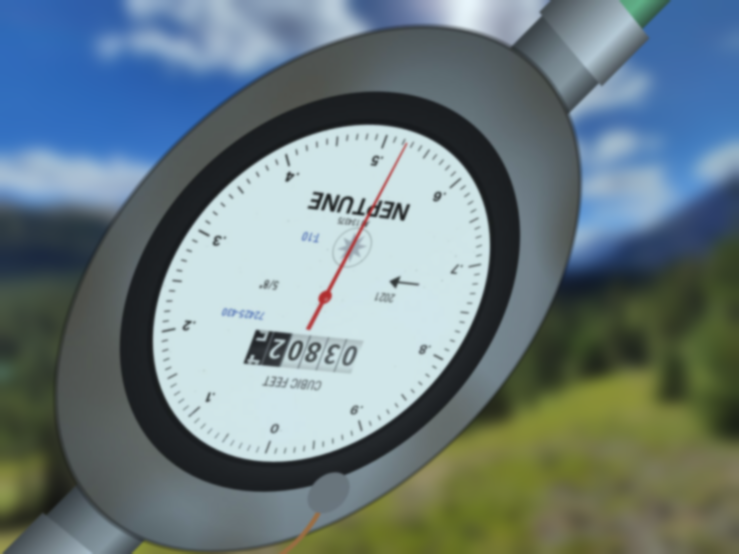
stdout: 38024.52
